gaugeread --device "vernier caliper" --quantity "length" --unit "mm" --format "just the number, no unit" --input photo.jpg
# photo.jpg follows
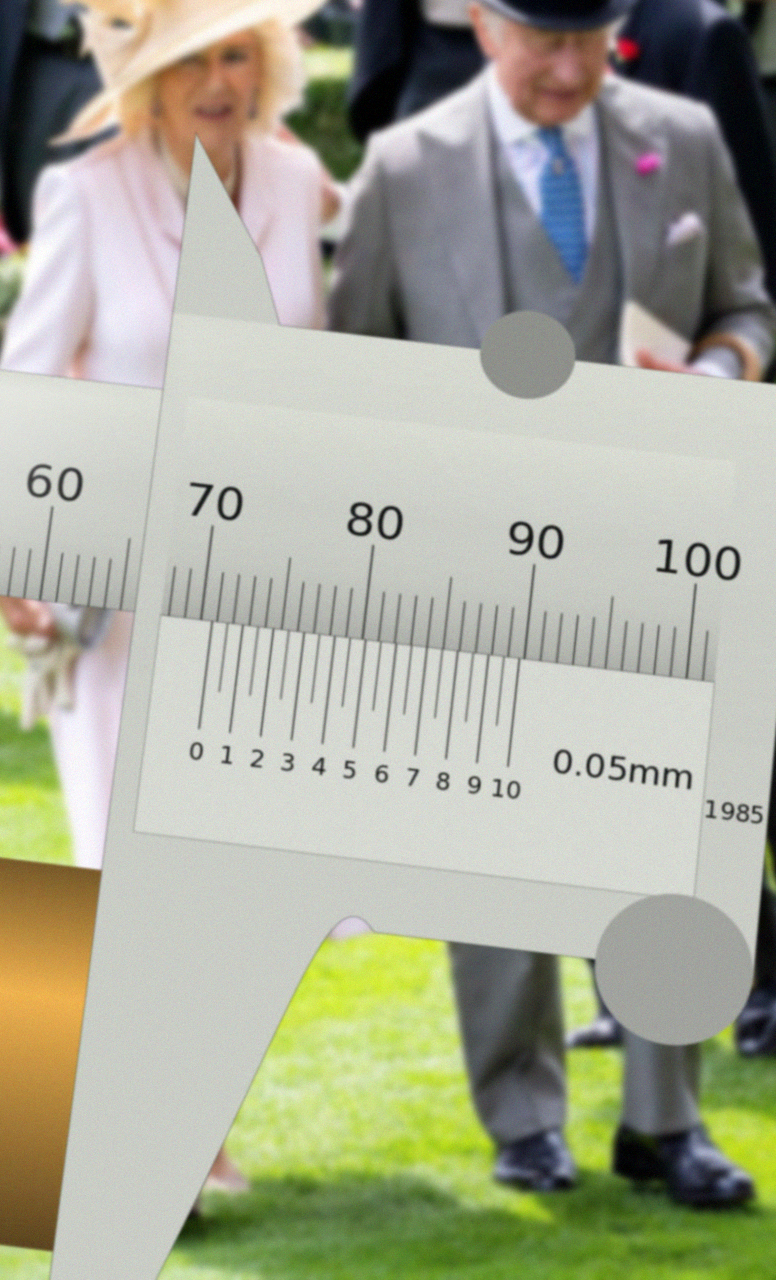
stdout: 70.7
